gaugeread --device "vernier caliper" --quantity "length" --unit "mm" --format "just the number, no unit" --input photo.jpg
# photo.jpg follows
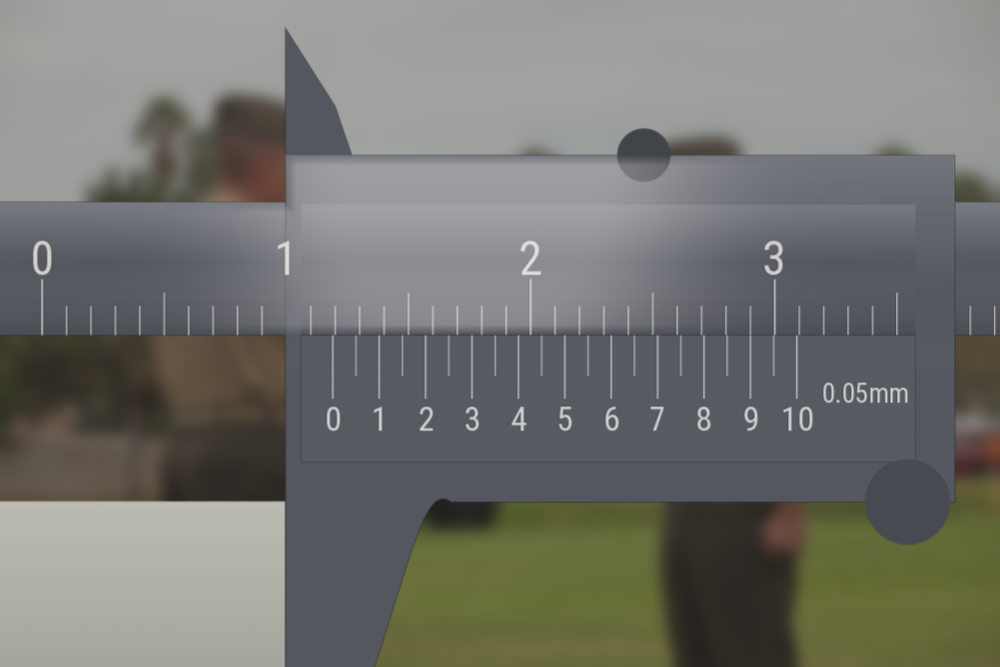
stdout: 11.90
